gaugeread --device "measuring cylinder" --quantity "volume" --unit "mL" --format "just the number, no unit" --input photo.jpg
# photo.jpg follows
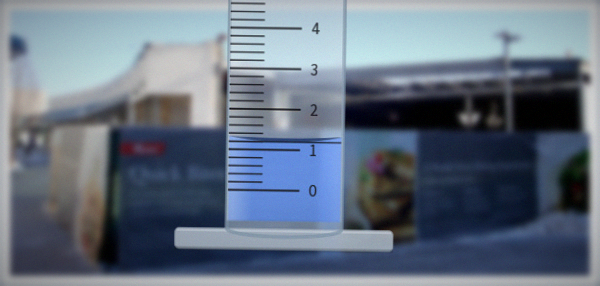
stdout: 1.2
